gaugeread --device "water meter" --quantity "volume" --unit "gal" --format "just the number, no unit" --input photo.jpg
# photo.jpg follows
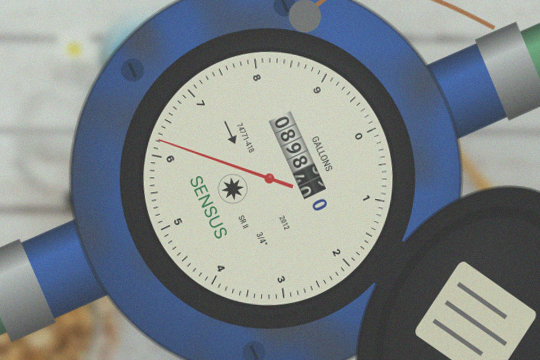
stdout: 898396.2
